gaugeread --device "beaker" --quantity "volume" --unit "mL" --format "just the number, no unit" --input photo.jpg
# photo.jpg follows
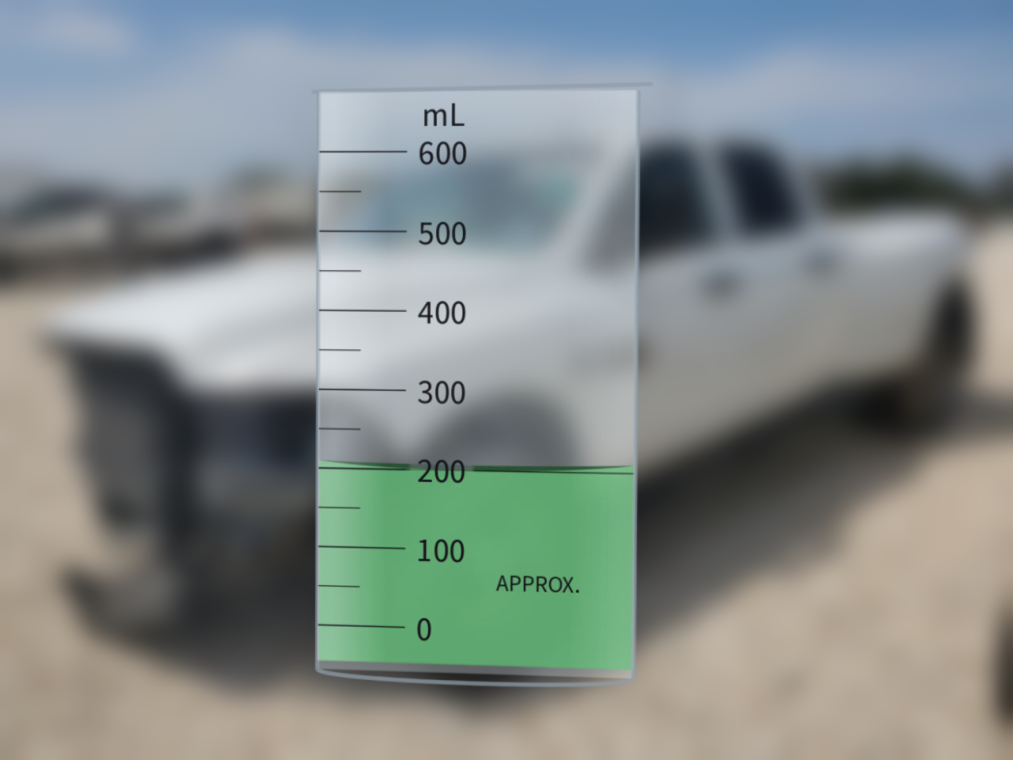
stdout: 200
